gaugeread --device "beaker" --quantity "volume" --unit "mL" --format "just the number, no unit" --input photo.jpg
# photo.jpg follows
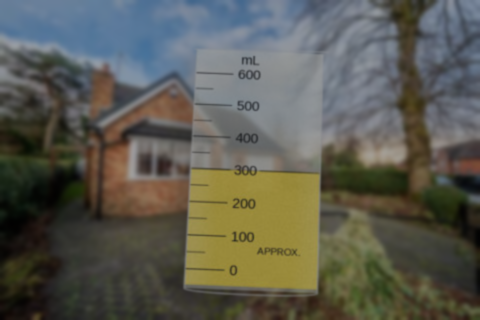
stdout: 300
